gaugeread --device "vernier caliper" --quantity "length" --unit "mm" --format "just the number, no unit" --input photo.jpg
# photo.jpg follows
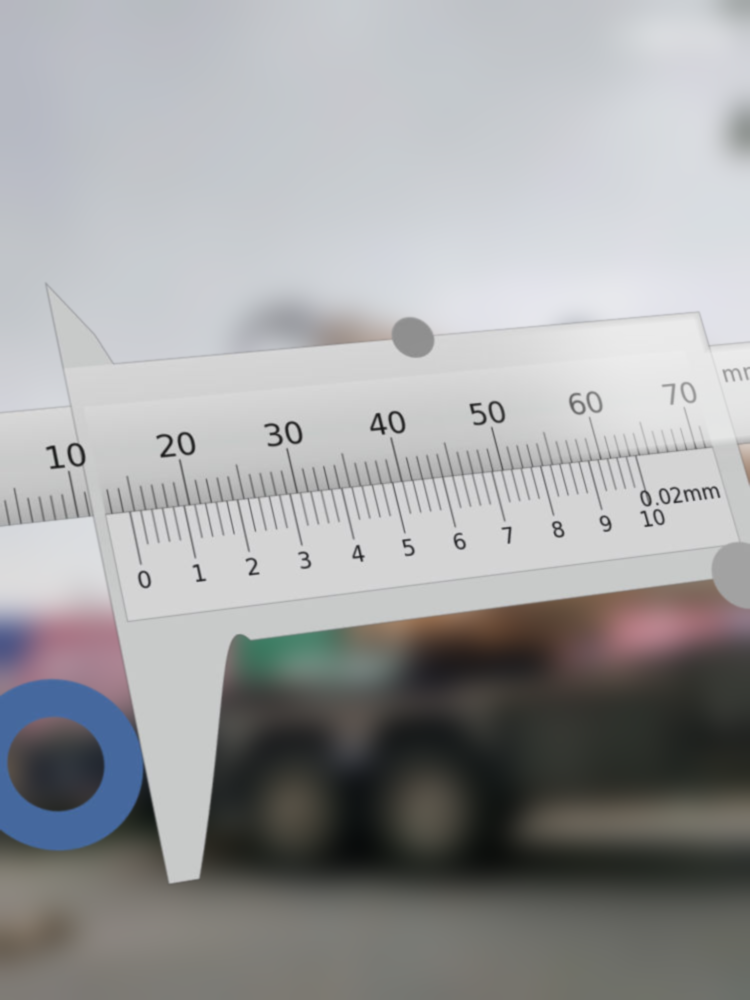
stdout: 14.6
